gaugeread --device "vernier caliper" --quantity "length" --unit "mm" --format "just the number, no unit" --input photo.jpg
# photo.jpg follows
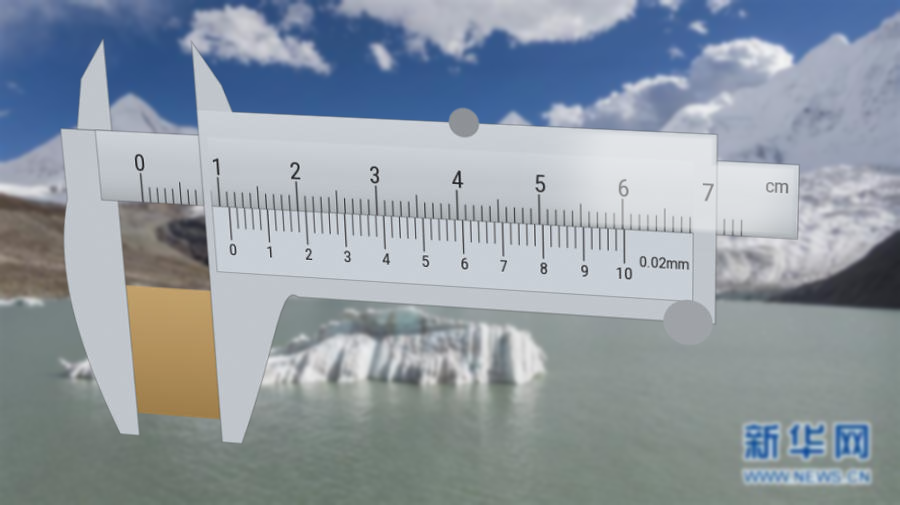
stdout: 11.2
